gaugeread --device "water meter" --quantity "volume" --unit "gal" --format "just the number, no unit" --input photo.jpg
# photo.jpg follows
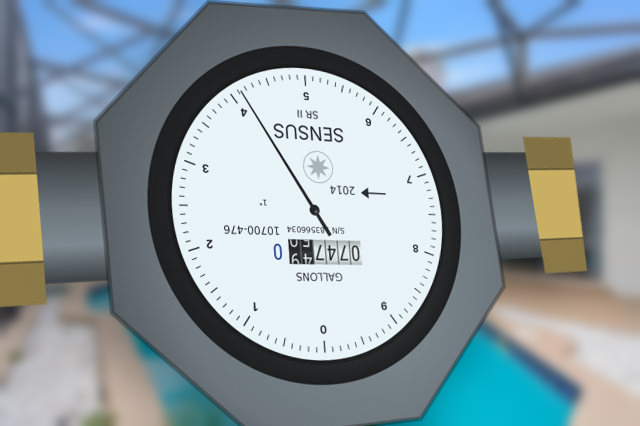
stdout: 747494.1
